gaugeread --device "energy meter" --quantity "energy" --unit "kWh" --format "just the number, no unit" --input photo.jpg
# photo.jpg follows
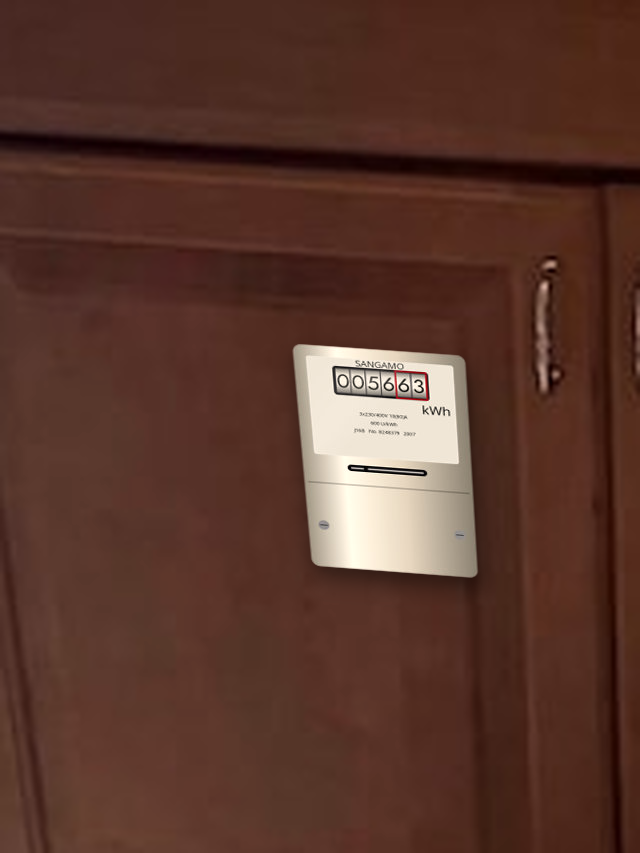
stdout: 56.63
